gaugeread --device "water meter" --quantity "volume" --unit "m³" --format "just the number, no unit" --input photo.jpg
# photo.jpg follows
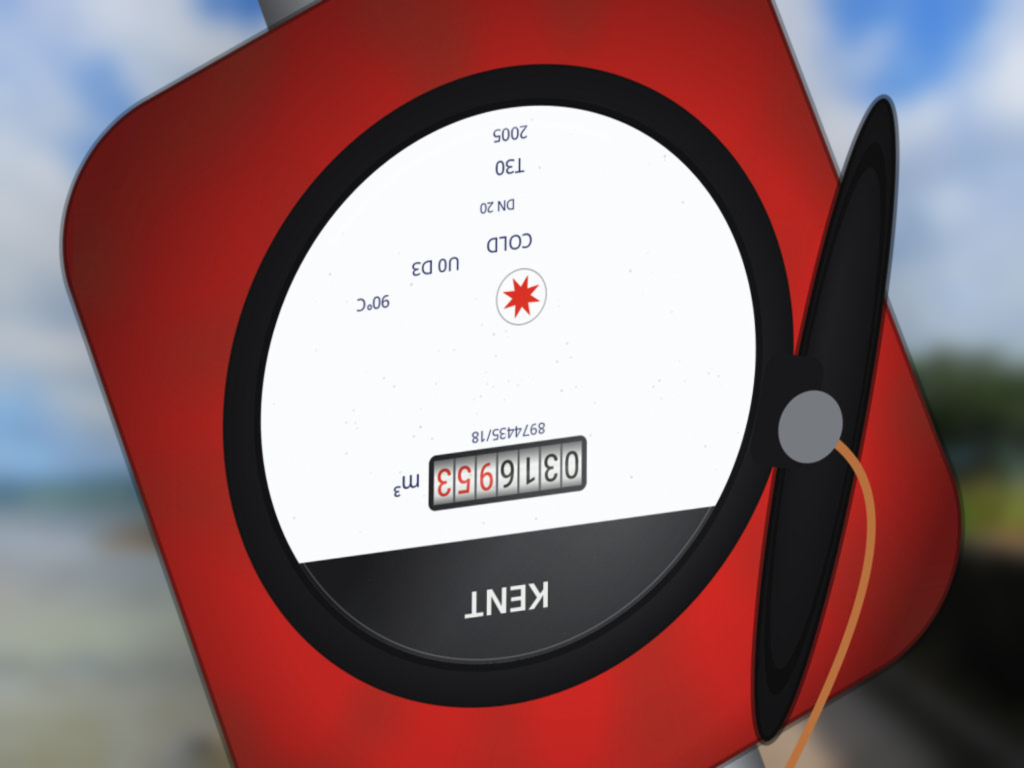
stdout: 316.953
